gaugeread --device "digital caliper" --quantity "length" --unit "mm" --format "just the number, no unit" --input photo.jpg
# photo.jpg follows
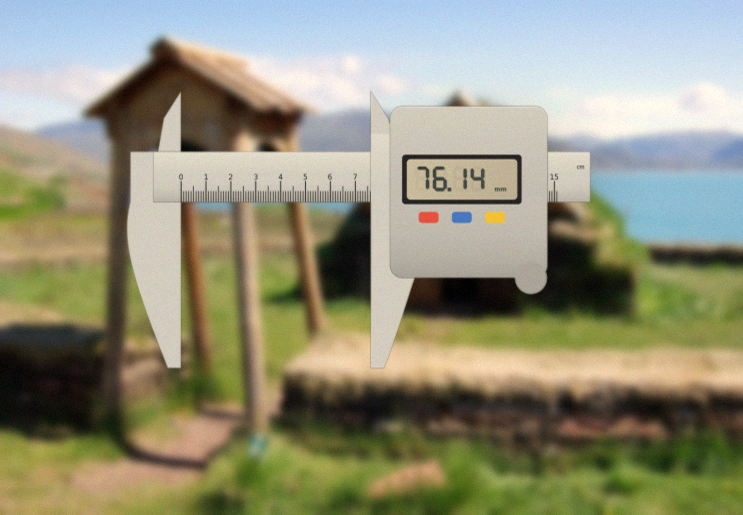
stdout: 76.14
